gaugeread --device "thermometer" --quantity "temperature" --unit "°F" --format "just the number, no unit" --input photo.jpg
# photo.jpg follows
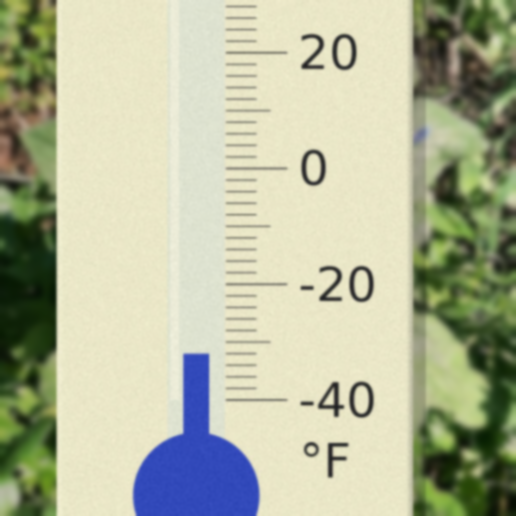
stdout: -32
